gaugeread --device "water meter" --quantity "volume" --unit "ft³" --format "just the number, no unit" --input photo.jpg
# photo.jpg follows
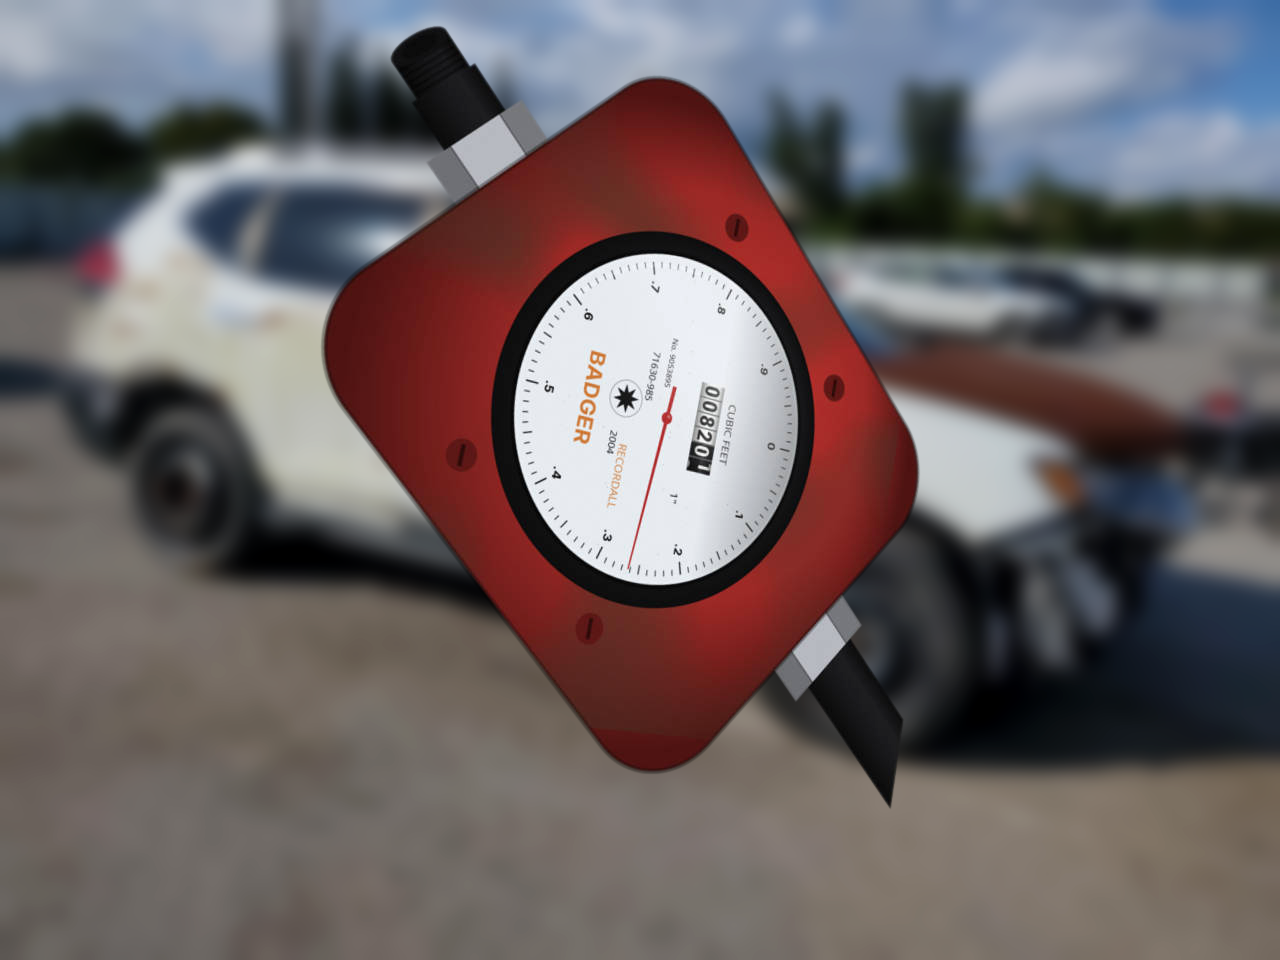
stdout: 8201.26
